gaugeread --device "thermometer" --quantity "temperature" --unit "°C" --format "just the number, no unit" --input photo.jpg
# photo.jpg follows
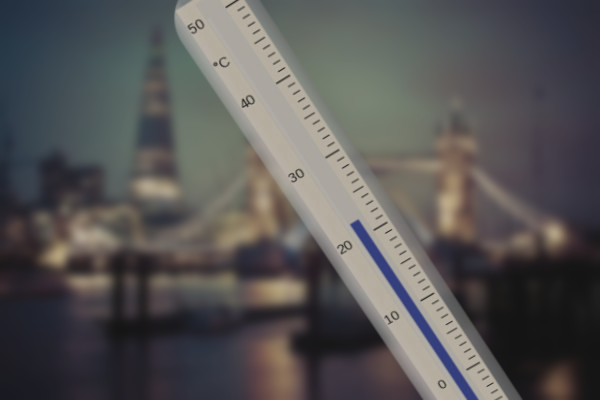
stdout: 22
